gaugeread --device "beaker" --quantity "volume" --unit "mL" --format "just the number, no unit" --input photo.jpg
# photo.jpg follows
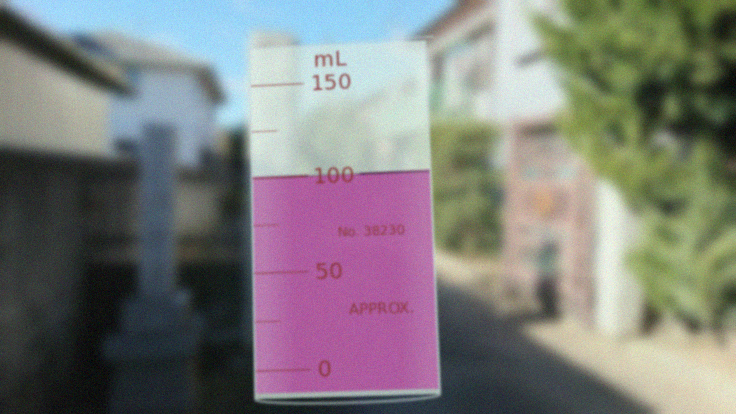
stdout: 100
